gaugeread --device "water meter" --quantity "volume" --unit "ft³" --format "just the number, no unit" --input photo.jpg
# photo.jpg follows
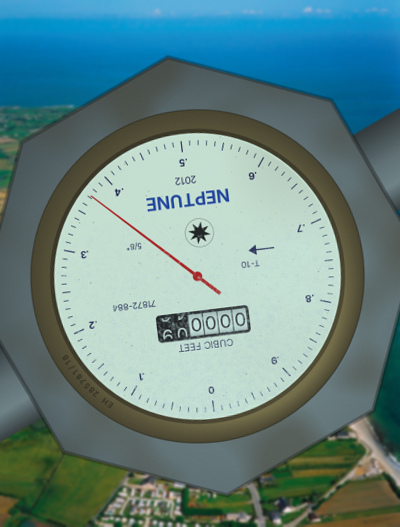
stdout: 9.37
